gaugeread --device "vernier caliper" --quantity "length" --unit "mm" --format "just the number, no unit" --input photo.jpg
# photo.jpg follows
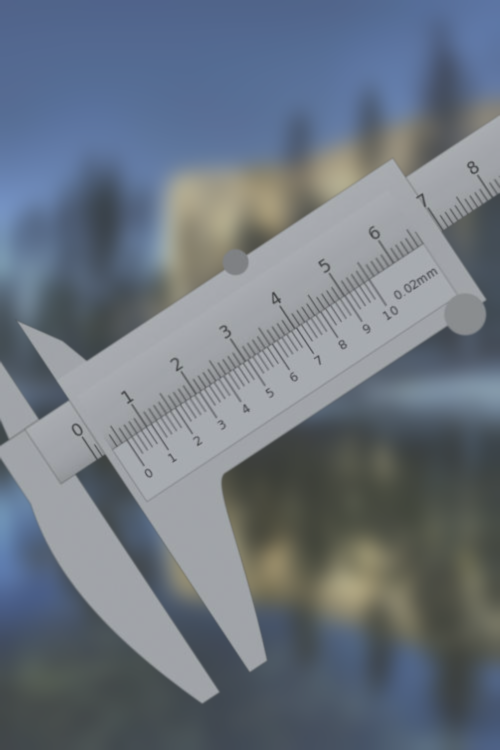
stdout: 6.0
